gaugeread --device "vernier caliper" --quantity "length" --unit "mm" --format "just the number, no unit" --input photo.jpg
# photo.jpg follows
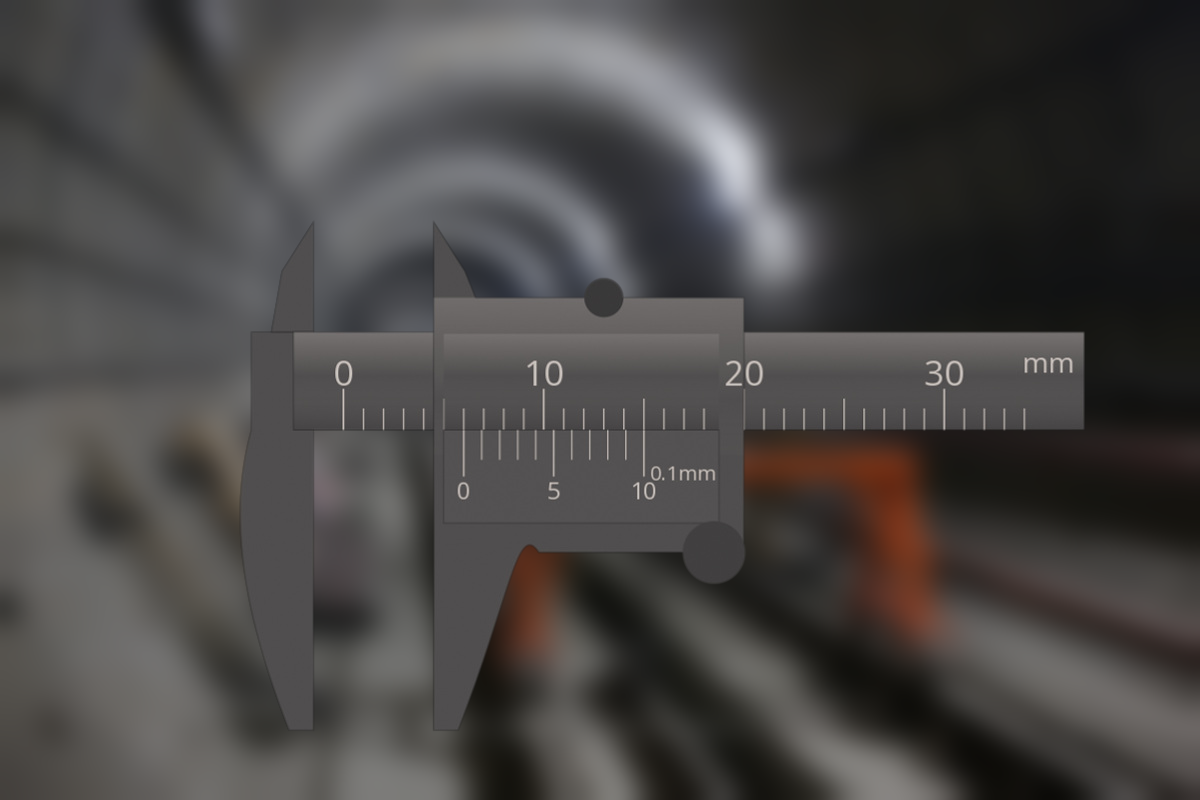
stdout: 6.0
